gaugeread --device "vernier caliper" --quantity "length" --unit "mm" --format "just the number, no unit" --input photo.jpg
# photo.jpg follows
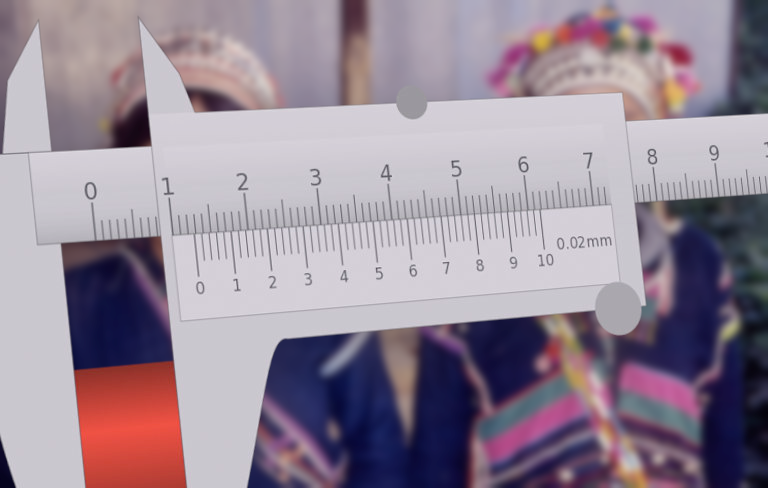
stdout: 12.8
